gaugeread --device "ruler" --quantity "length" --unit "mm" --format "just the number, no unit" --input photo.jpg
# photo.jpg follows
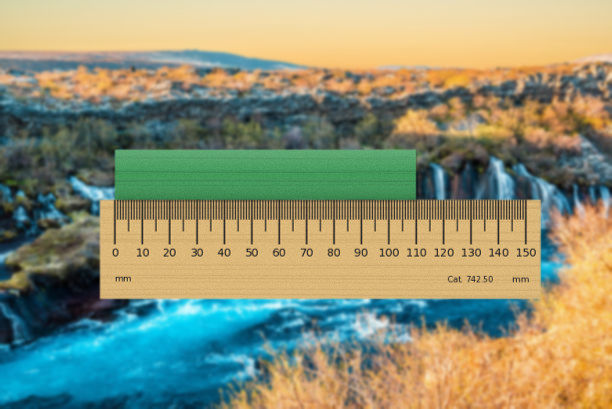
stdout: 110
